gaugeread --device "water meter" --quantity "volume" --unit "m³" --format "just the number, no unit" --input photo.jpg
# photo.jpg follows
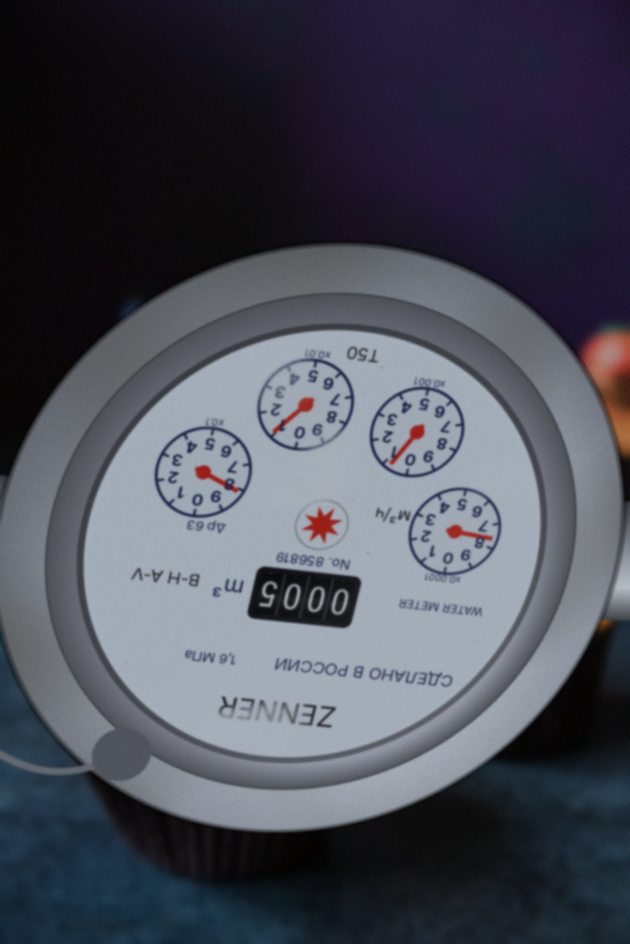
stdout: 5.8107
